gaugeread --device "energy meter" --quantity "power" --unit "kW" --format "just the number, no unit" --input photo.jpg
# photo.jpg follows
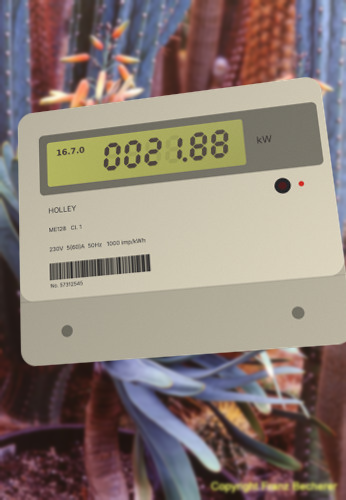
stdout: 21.88
